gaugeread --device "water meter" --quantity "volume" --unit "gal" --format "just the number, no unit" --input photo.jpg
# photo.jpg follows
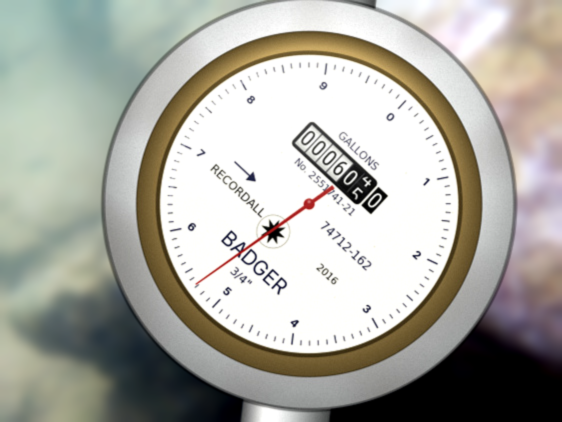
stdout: 6045.3
